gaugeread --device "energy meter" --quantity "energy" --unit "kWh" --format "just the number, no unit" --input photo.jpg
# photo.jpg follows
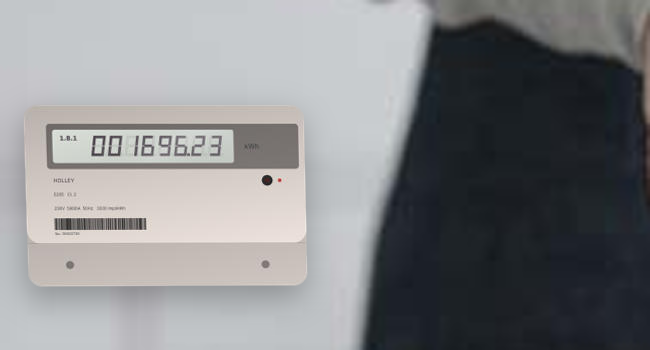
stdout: 1696.23
